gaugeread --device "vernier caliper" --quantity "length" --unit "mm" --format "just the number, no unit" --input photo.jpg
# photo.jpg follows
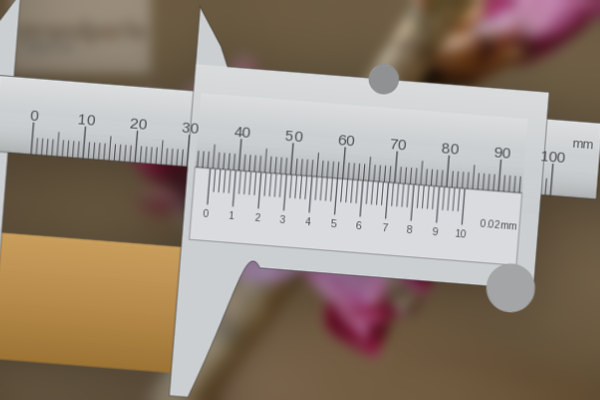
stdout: 34.5
